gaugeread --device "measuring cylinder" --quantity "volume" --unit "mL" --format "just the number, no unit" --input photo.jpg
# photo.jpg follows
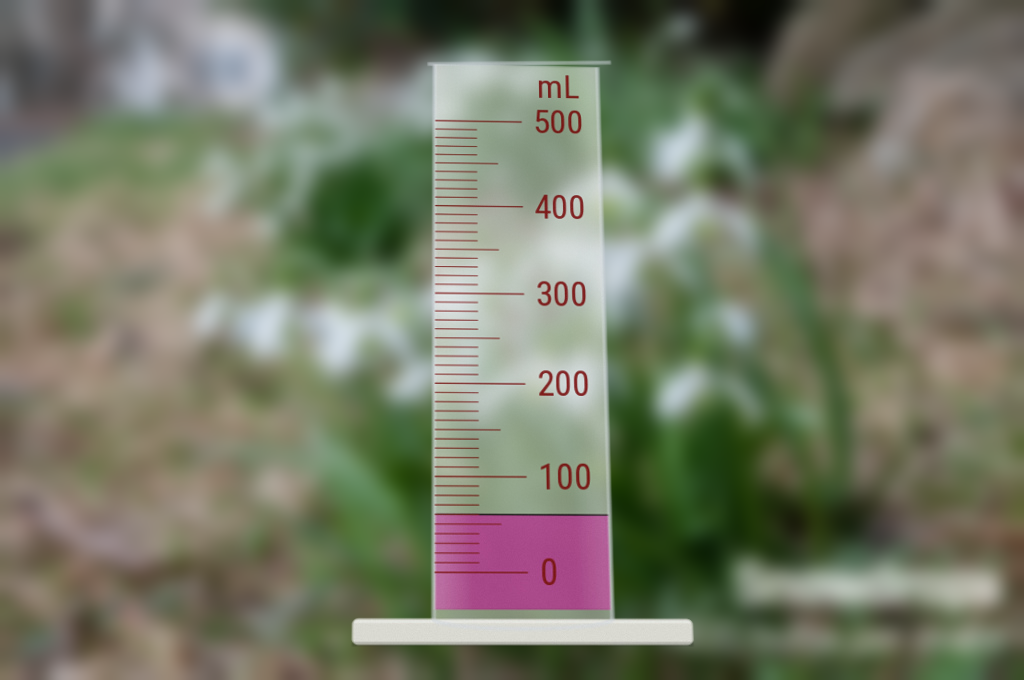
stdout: 60
